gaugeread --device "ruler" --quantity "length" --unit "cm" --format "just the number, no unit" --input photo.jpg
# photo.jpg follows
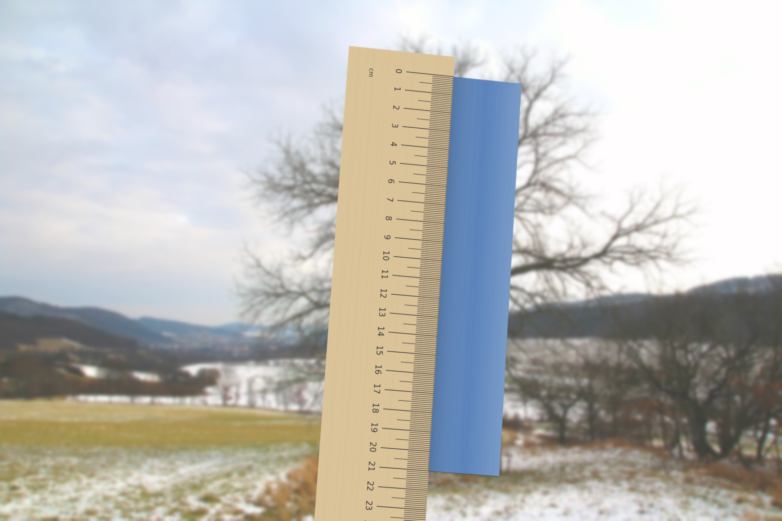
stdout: 21
